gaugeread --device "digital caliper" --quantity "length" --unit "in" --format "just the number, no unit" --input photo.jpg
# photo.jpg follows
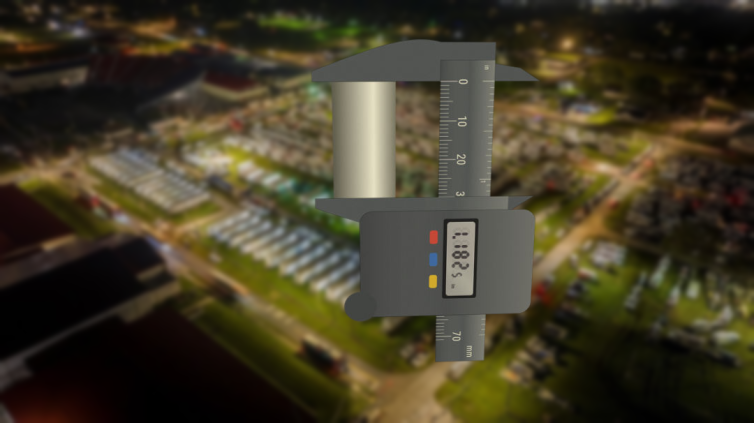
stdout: 1.1825
